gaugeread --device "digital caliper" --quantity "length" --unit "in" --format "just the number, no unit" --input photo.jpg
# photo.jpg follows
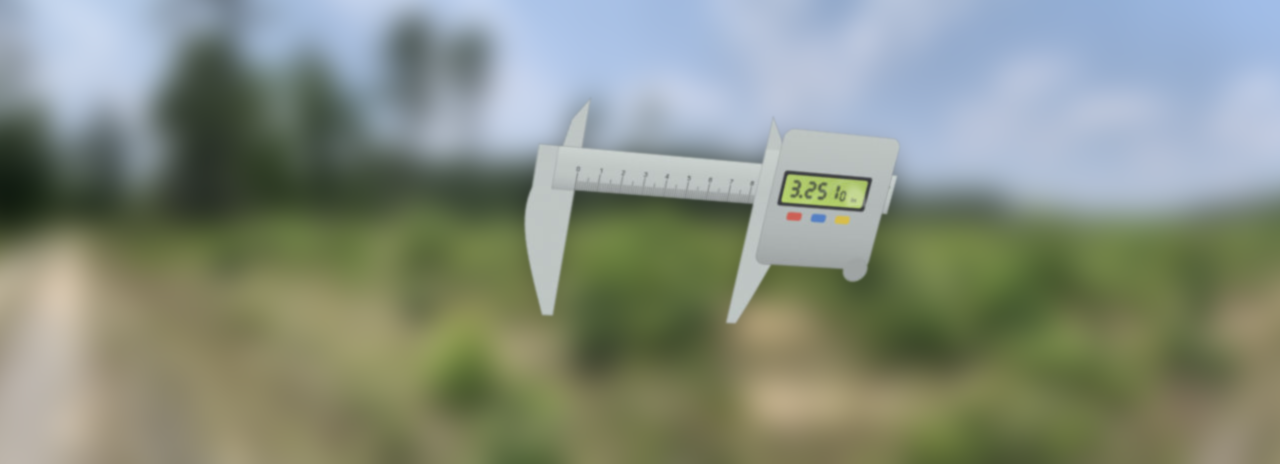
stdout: 3.2510
